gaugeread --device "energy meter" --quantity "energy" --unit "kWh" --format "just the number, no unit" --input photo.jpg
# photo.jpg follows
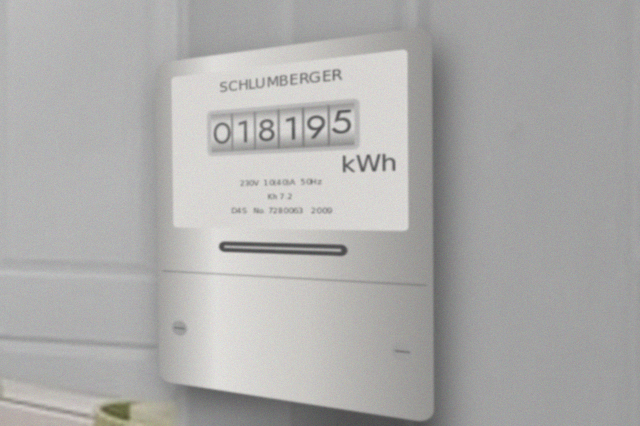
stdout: 18195
